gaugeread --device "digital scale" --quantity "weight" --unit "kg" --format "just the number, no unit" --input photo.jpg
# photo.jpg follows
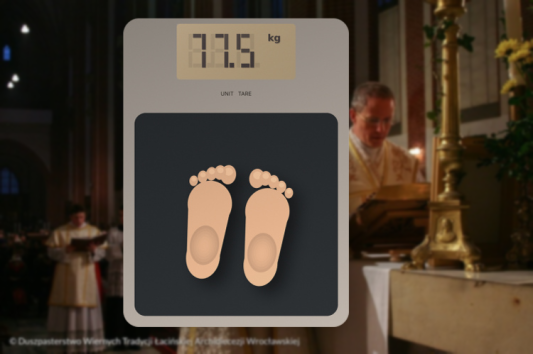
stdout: 77.5
